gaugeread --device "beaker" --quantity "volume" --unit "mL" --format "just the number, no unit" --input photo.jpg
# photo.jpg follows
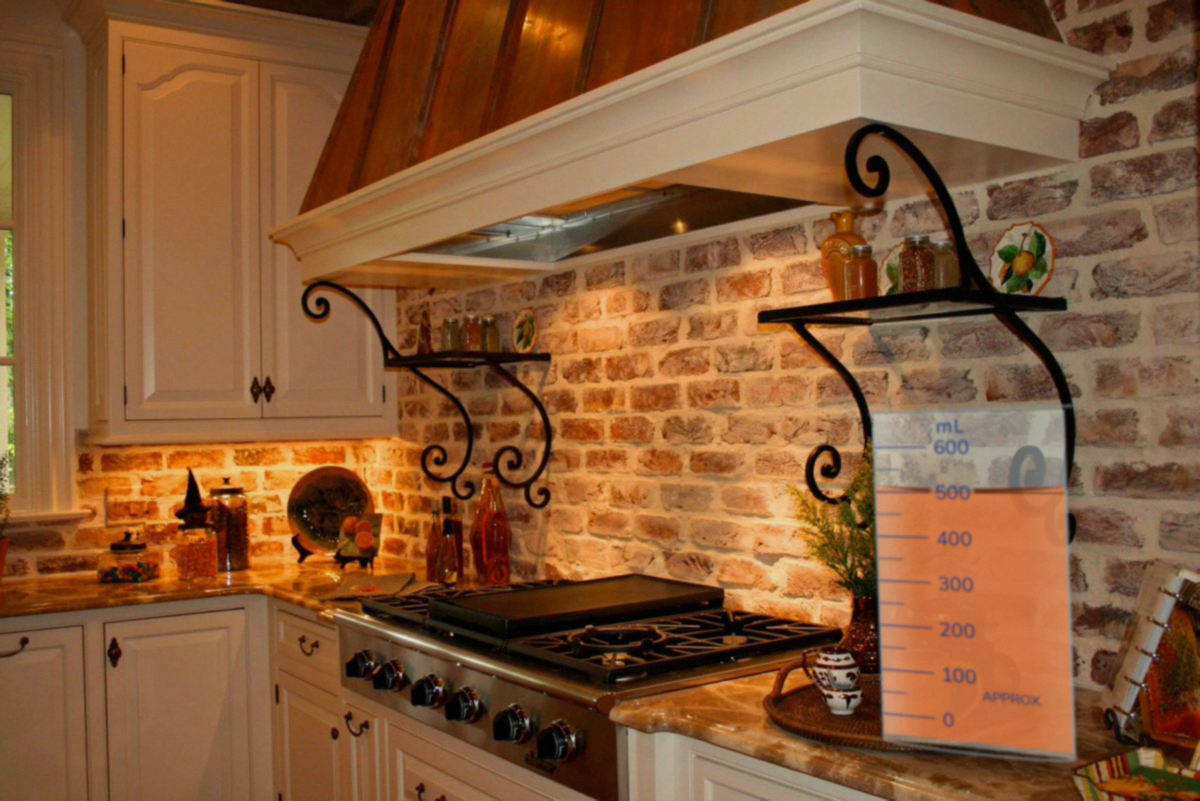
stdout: 500
